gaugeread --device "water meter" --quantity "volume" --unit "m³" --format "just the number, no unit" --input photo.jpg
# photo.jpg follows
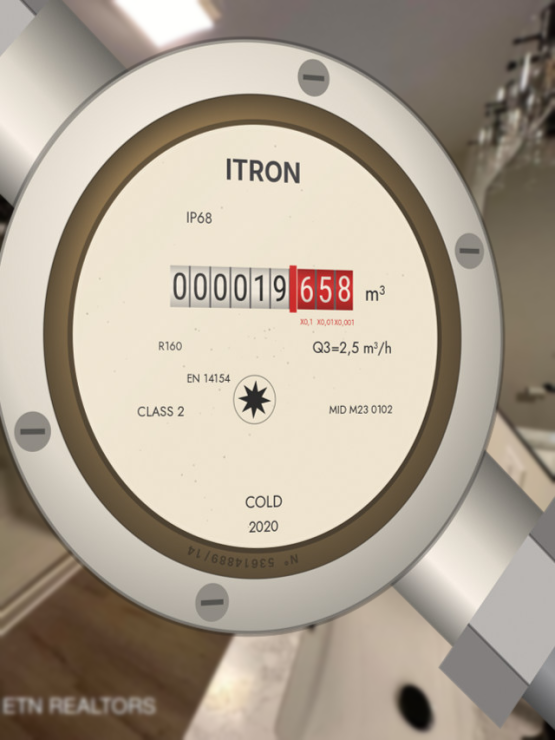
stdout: 19.658
